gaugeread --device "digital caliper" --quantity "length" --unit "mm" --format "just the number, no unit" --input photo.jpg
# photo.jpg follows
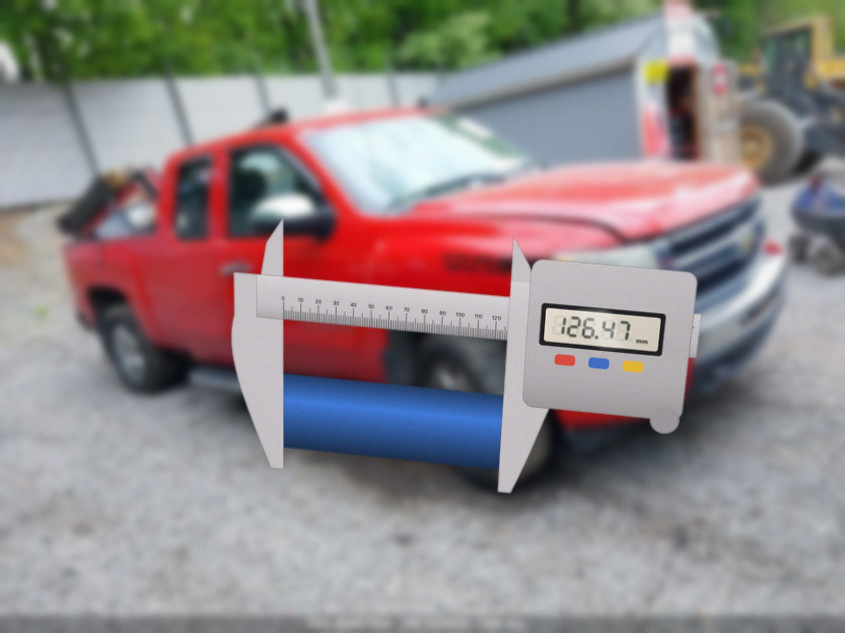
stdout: 126.47
